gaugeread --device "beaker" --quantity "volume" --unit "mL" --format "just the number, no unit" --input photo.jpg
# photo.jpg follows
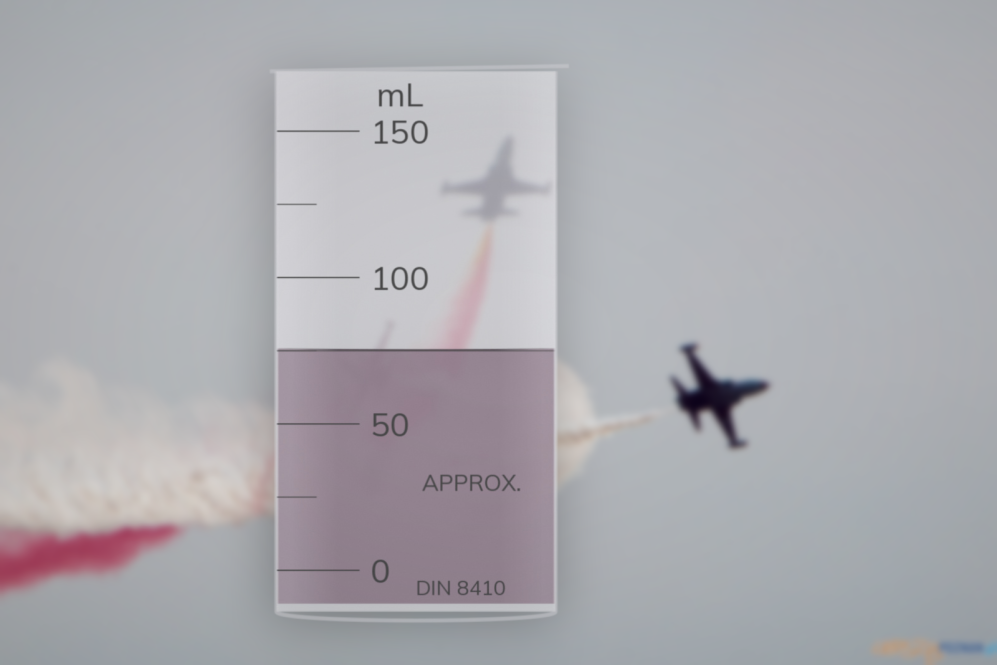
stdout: 75
